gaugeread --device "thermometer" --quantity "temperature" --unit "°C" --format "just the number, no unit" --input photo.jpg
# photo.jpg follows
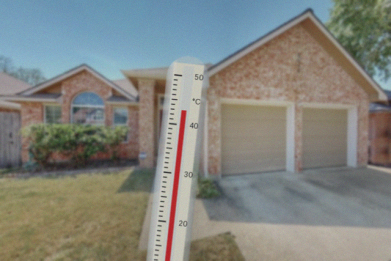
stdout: 43
